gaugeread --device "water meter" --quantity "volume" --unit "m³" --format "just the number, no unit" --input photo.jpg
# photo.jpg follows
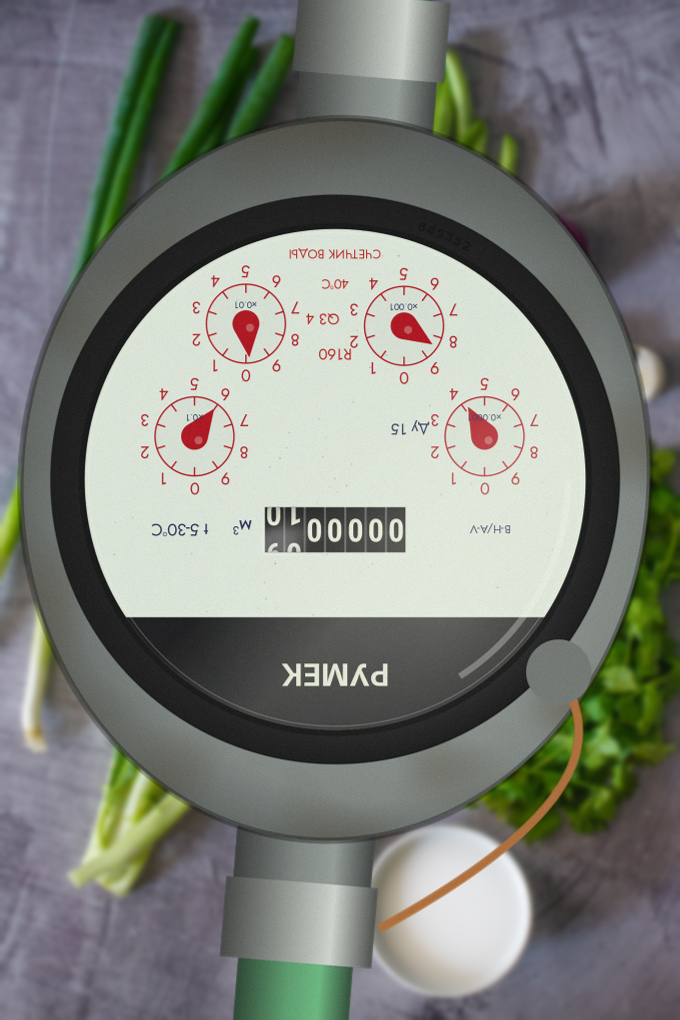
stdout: 9.5984
